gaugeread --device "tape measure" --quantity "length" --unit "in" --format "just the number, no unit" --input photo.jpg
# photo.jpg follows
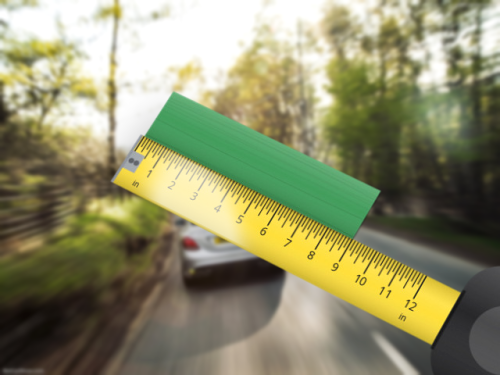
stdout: 9
